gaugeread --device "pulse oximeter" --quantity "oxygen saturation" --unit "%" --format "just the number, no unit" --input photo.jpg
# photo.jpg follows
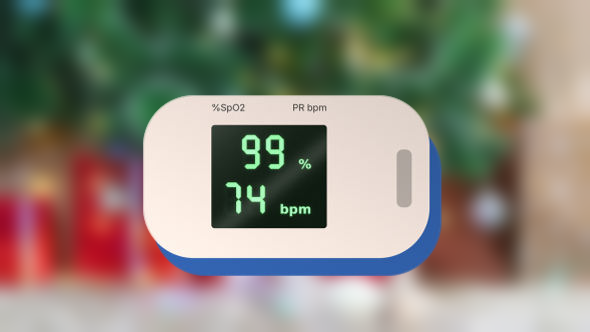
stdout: 99
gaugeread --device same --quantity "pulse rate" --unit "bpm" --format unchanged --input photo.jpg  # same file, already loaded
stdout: 74
